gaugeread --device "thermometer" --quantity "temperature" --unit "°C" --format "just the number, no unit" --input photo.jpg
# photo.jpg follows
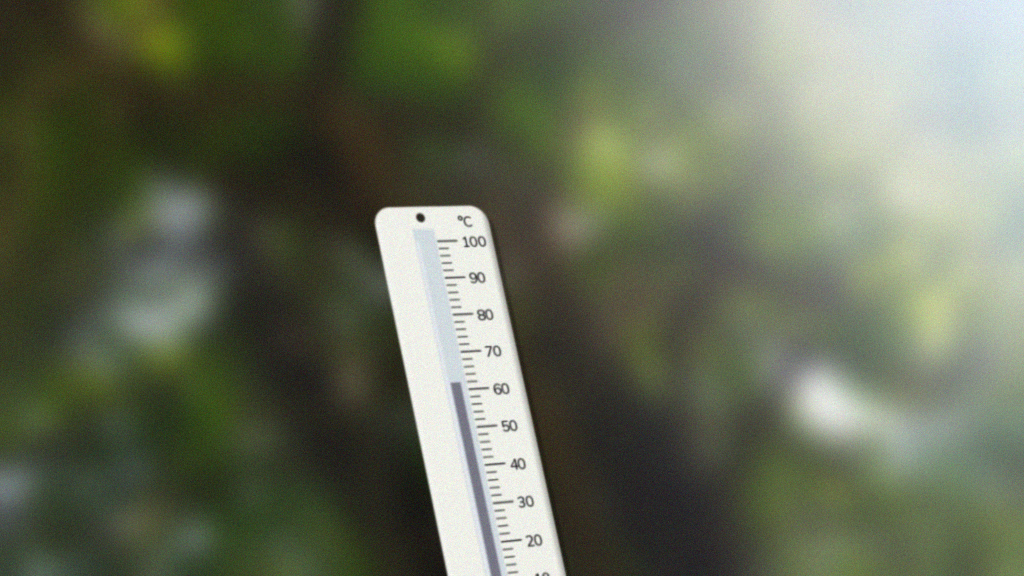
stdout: 62
